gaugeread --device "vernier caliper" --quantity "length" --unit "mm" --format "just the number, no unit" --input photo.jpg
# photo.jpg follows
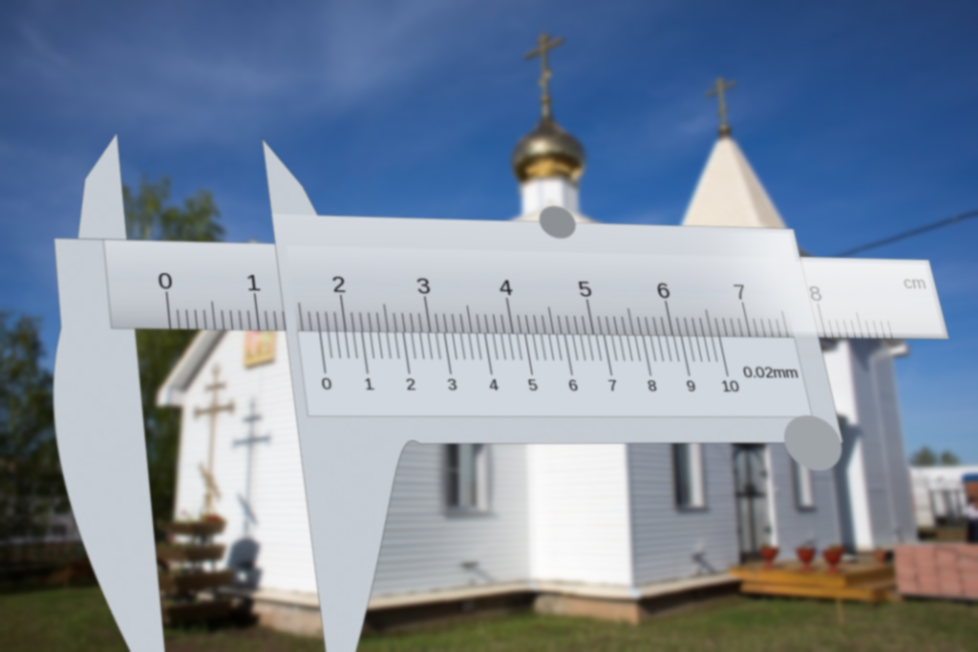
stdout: 17.0
